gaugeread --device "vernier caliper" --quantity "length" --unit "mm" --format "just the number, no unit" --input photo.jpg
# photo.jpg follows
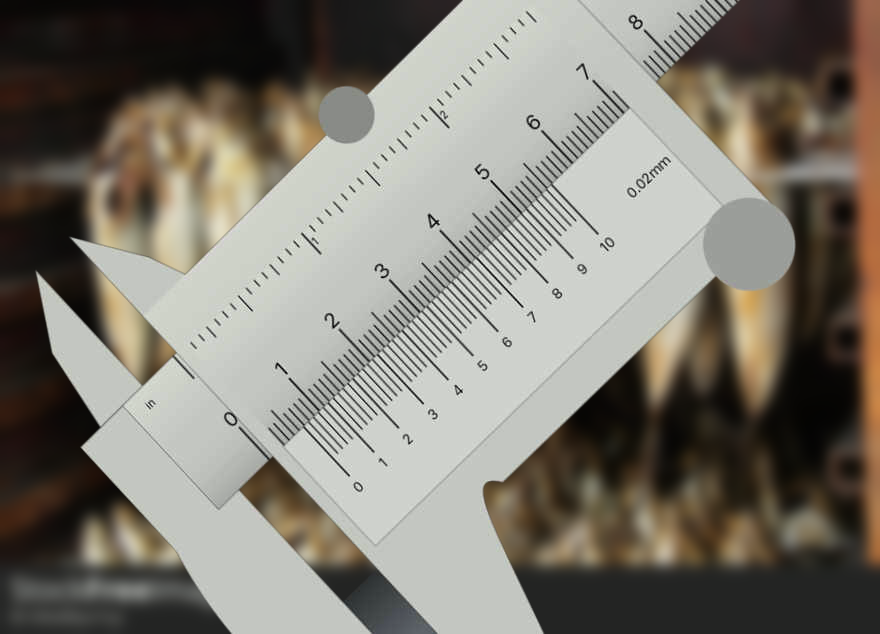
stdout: 6.8
